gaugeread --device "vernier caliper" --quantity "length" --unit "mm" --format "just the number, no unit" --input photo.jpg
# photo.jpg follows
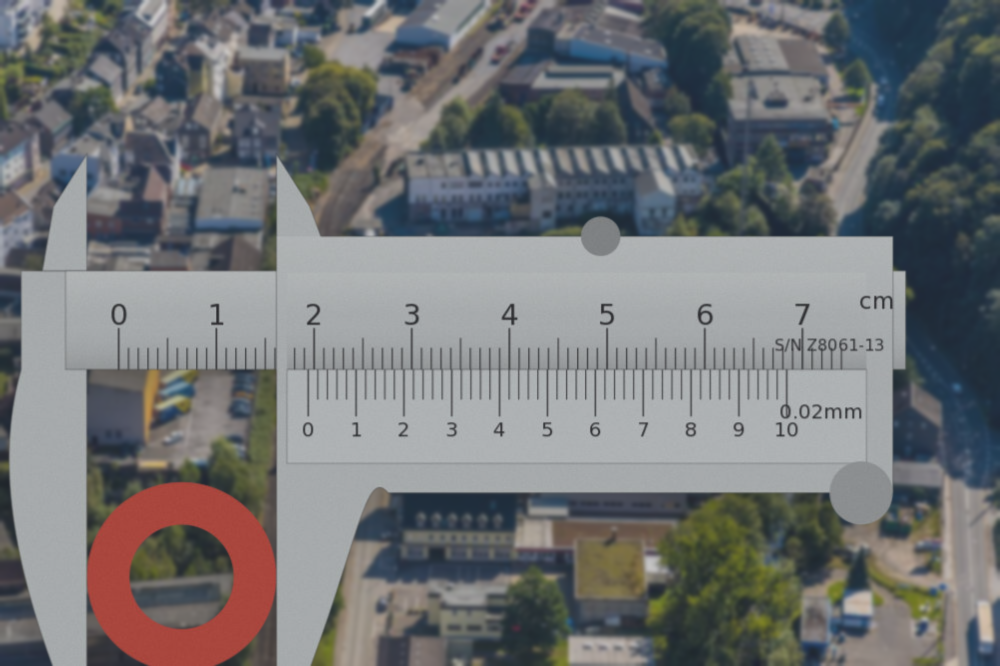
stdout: 19.4
